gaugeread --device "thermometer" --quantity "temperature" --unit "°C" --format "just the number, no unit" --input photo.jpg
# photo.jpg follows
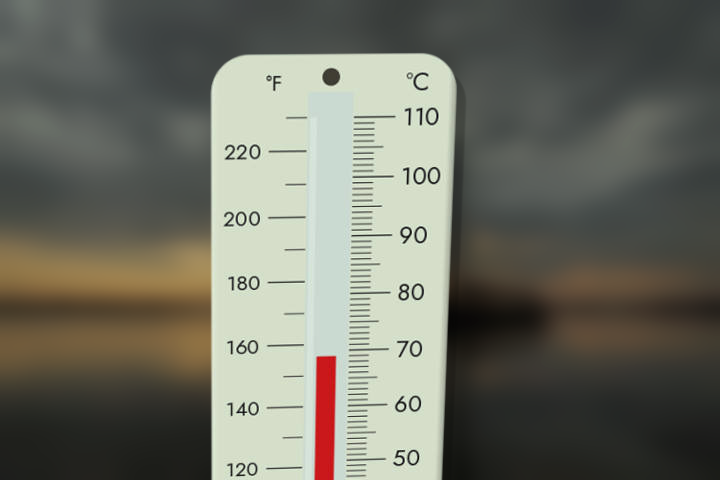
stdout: 69
